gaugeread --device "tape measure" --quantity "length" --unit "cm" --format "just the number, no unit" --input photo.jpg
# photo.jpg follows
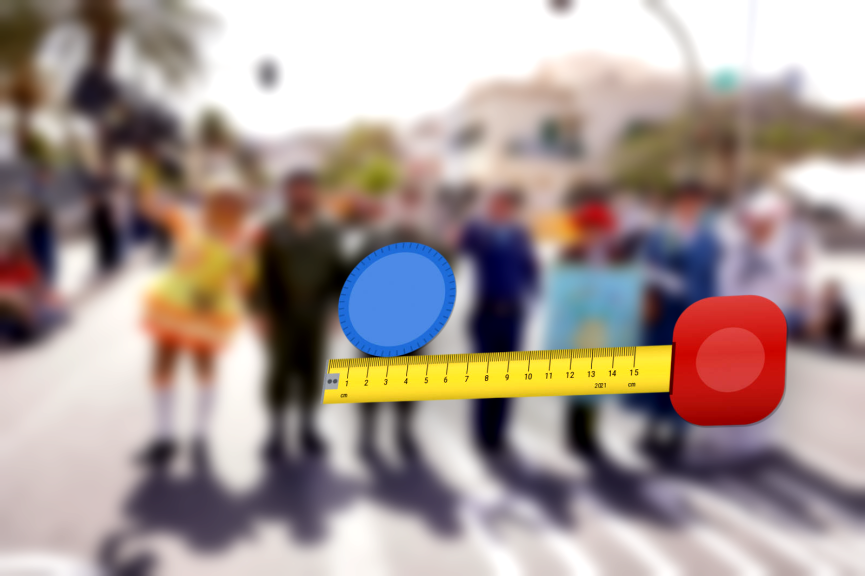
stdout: 6
